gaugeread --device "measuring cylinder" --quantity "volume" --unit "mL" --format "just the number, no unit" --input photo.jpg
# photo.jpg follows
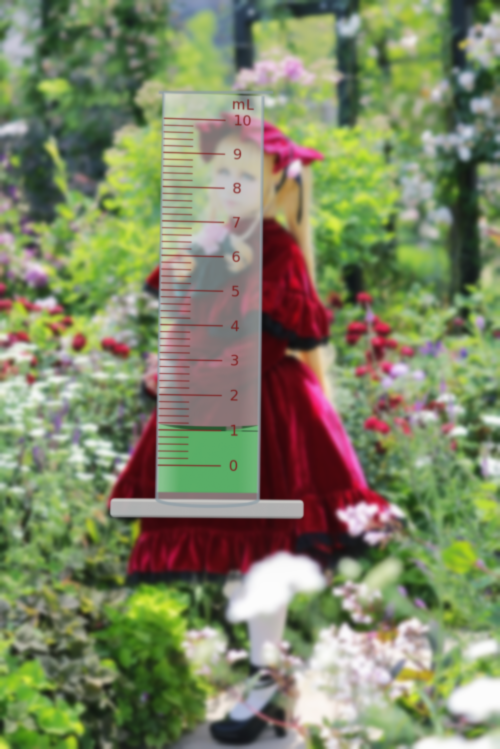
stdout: 1
